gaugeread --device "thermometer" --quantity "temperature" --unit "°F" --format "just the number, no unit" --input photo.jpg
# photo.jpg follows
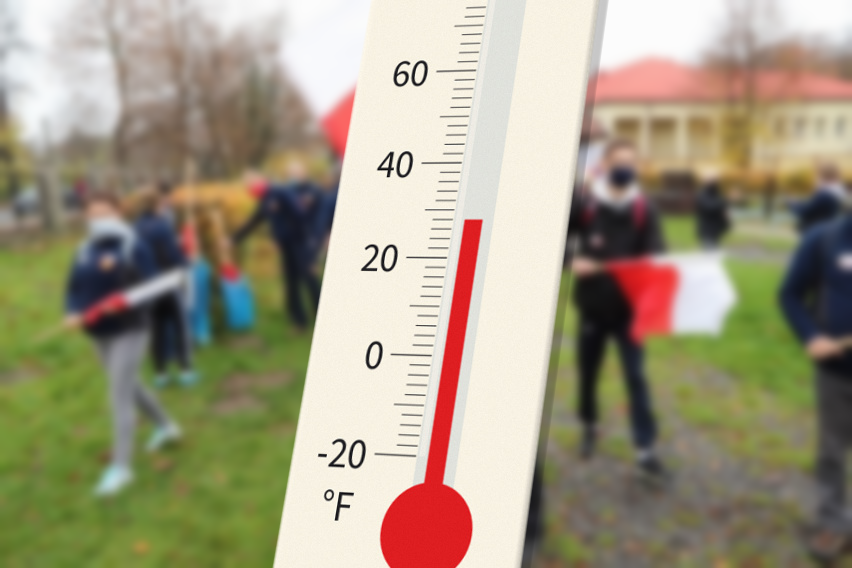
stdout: 28
